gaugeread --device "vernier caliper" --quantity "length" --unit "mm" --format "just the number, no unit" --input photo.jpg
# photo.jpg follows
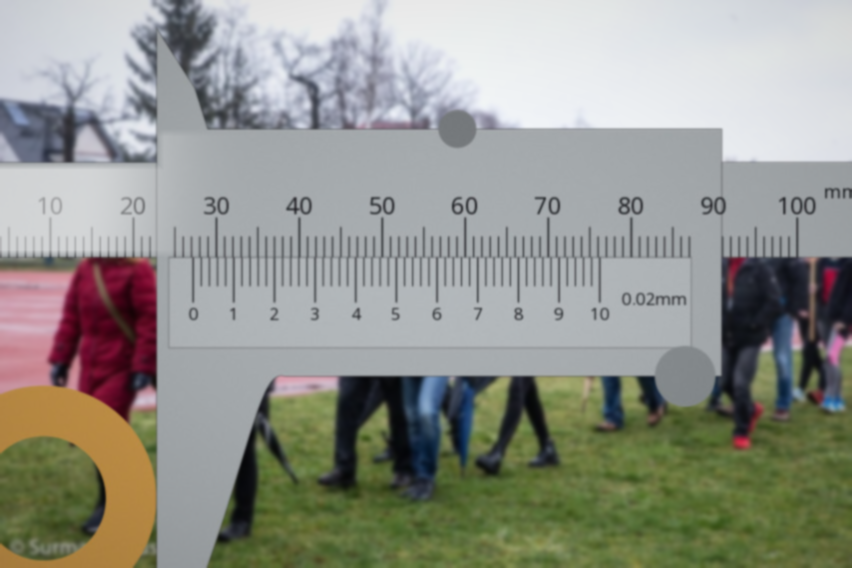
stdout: 27.2
